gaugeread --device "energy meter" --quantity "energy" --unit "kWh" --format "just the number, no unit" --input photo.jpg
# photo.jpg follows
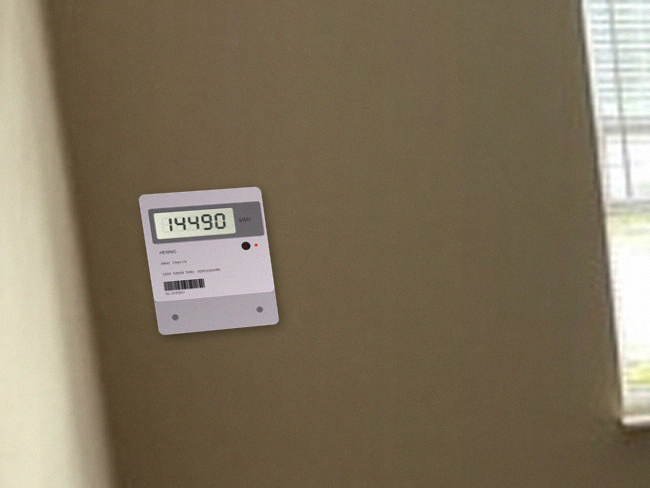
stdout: 14490
